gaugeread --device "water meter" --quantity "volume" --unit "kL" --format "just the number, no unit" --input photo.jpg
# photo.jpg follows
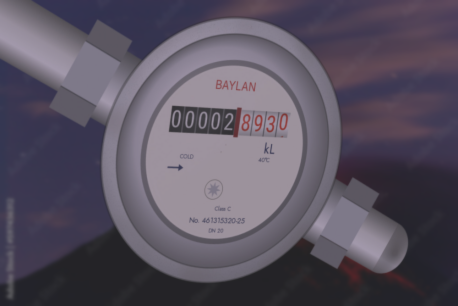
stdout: 2.8930
